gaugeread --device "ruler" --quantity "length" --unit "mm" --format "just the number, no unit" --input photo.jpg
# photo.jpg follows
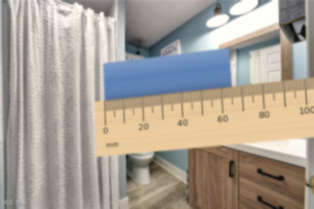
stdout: 65
